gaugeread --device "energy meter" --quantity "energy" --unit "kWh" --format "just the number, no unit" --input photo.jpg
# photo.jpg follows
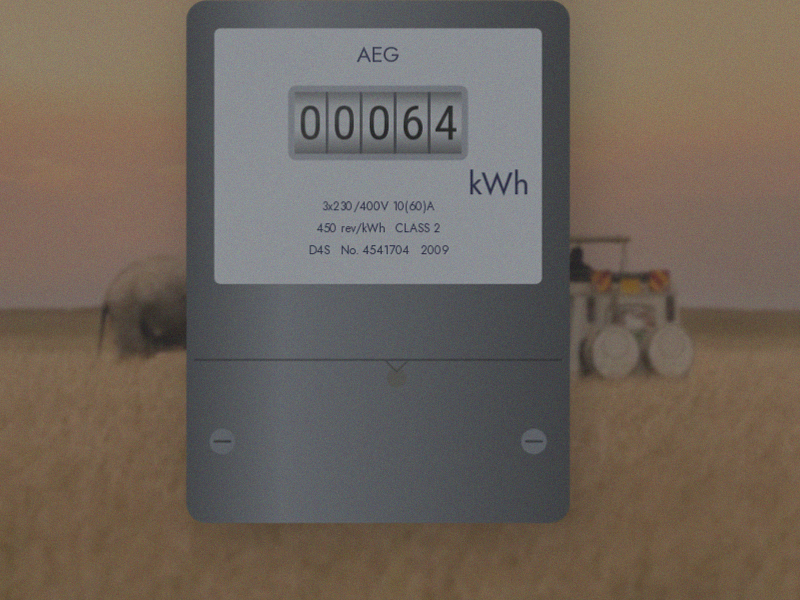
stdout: 64
